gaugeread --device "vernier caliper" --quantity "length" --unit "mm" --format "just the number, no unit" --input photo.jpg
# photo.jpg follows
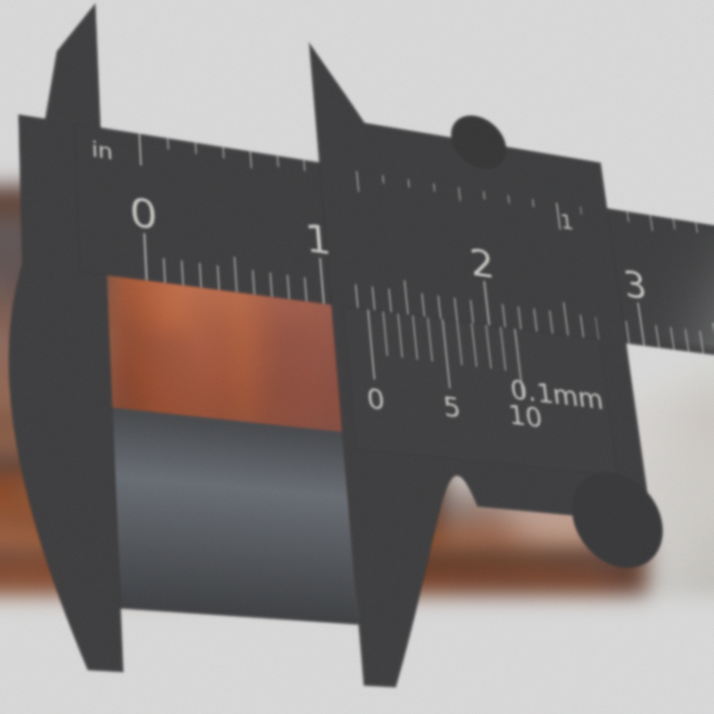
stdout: 12.6
